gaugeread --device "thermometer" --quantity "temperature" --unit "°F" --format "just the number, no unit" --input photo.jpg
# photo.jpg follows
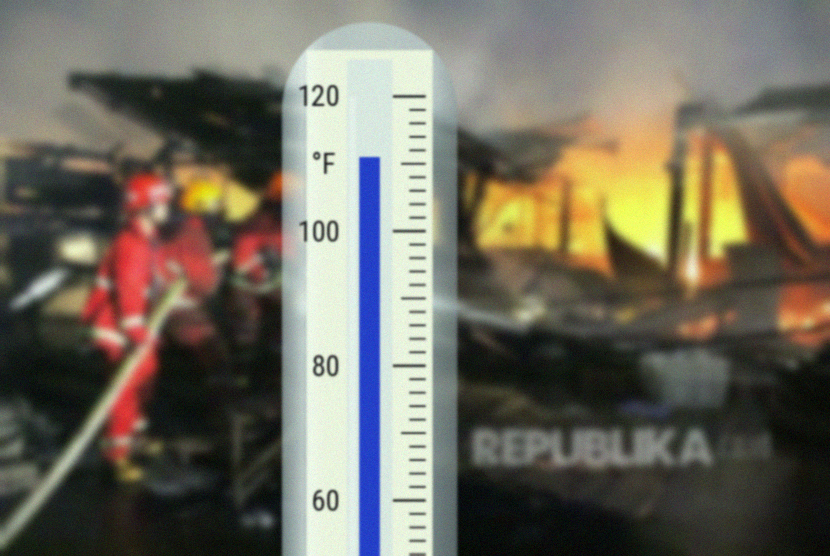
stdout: 111
